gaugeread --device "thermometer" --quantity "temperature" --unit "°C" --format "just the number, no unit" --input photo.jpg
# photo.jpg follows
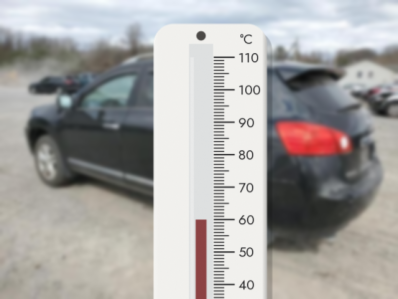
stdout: 60
